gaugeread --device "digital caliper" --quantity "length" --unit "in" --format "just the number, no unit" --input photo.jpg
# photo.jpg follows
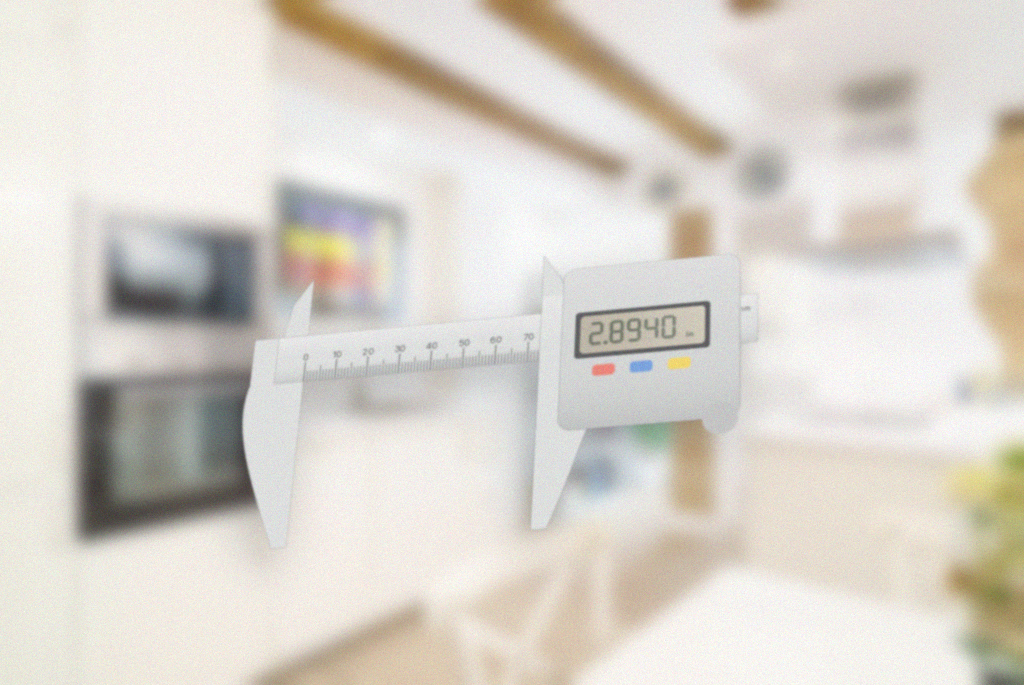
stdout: 2.8940
